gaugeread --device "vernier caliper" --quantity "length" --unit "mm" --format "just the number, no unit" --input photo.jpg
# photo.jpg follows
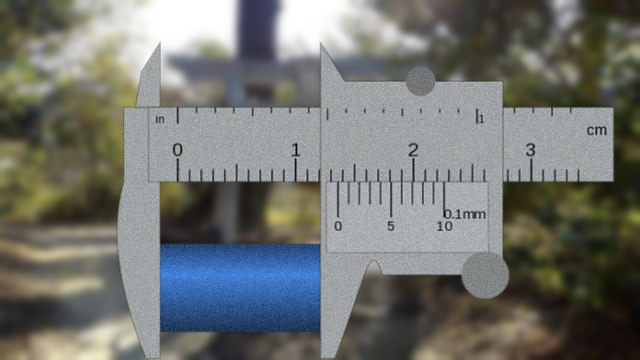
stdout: 13.6
